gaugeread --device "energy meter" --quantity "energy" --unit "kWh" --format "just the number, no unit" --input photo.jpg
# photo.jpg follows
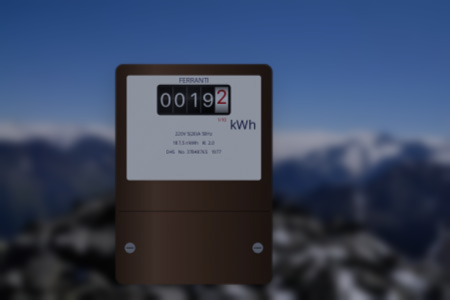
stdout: 19.2
